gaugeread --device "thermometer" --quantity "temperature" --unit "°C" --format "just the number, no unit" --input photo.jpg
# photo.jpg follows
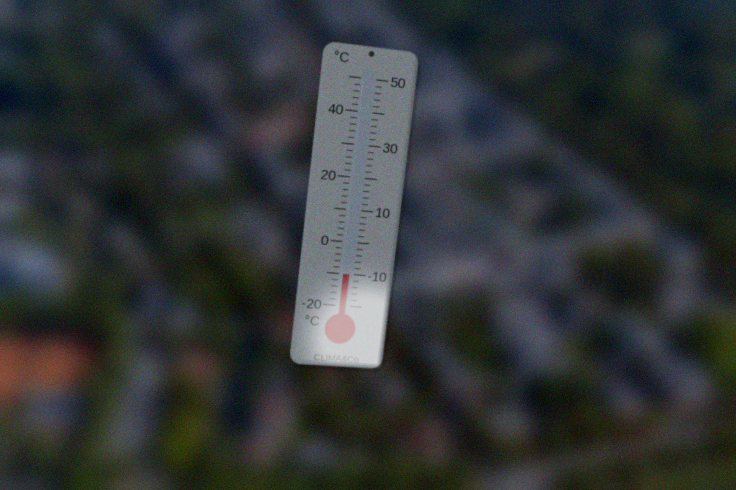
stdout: -10
